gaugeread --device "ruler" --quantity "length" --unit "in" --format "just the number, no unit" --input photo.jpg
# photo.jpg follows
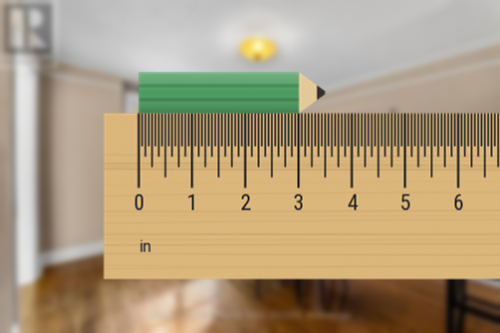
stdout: 3.5
